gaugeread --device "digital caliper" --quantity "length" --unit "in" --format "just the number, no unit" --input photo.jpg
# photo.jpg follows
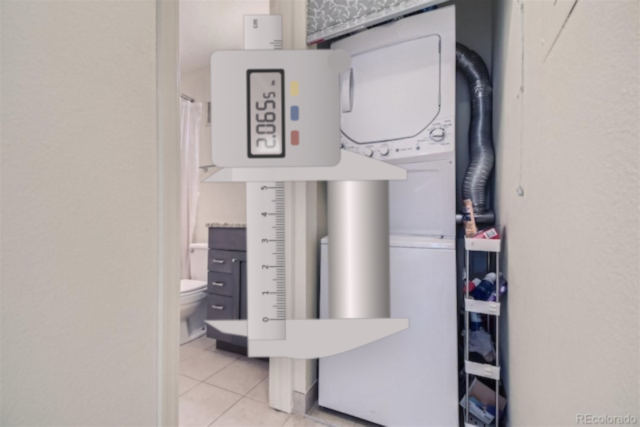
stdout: 2.0655
